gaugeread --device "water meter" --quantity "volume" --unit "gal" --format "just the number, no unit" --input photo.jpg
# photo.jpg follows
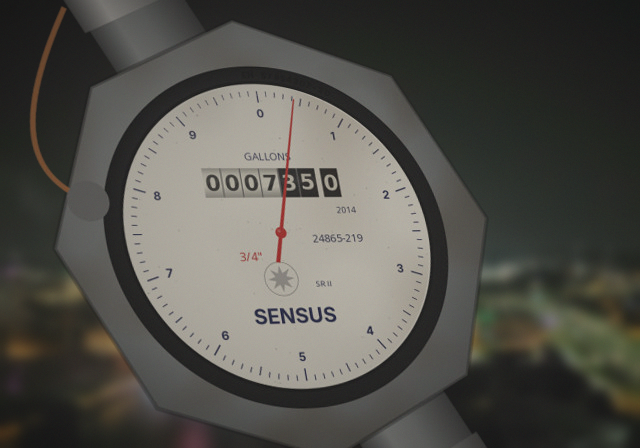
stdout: 7350.4
